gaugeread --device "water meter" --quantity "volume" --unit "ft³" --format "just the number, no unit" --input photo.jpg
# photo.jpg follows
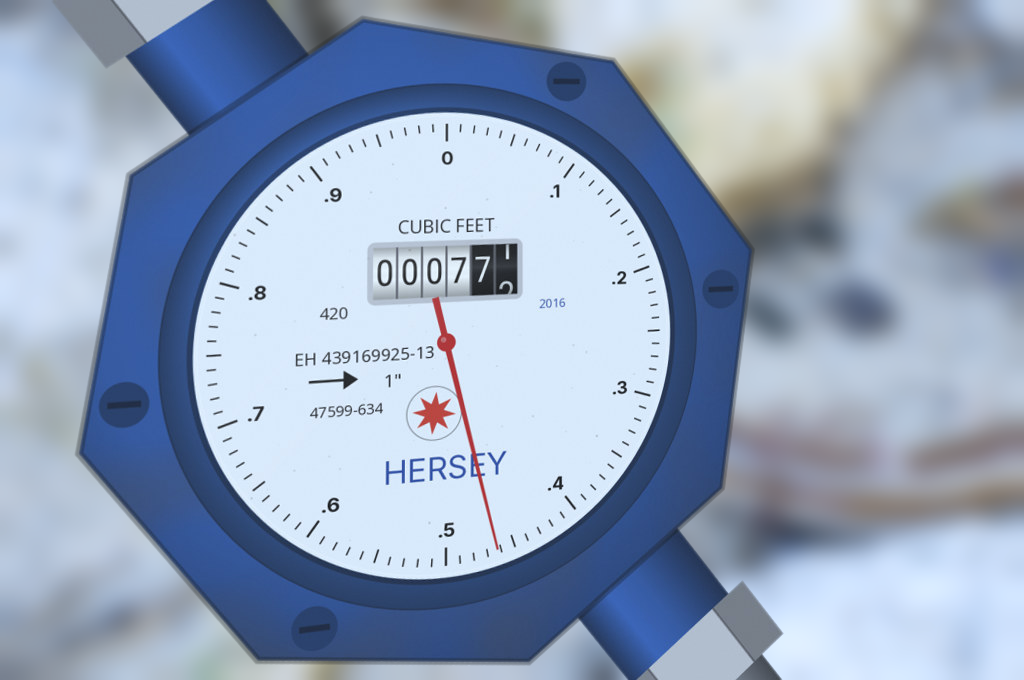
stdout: 771.46
